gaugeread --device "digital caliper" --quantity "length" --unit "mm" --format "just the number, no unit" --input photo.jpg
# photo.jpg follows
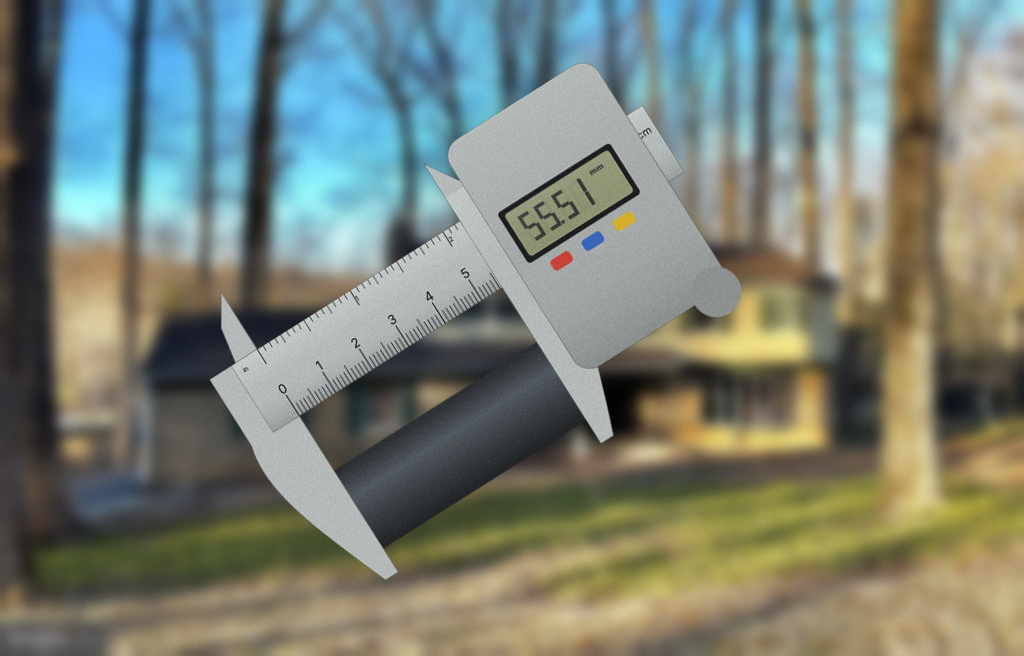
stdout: 55.51
